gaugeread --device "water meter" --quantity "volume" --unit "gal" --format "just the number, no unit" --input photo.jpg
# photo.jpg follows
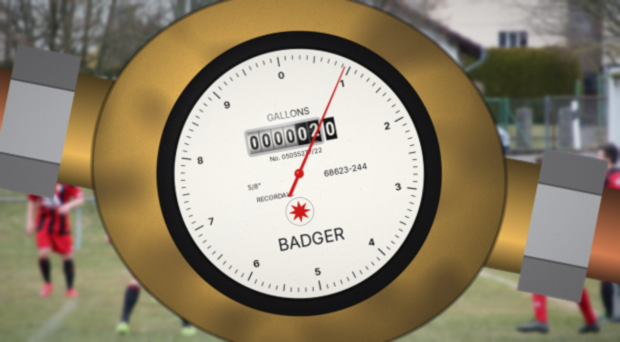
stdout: 20.9
